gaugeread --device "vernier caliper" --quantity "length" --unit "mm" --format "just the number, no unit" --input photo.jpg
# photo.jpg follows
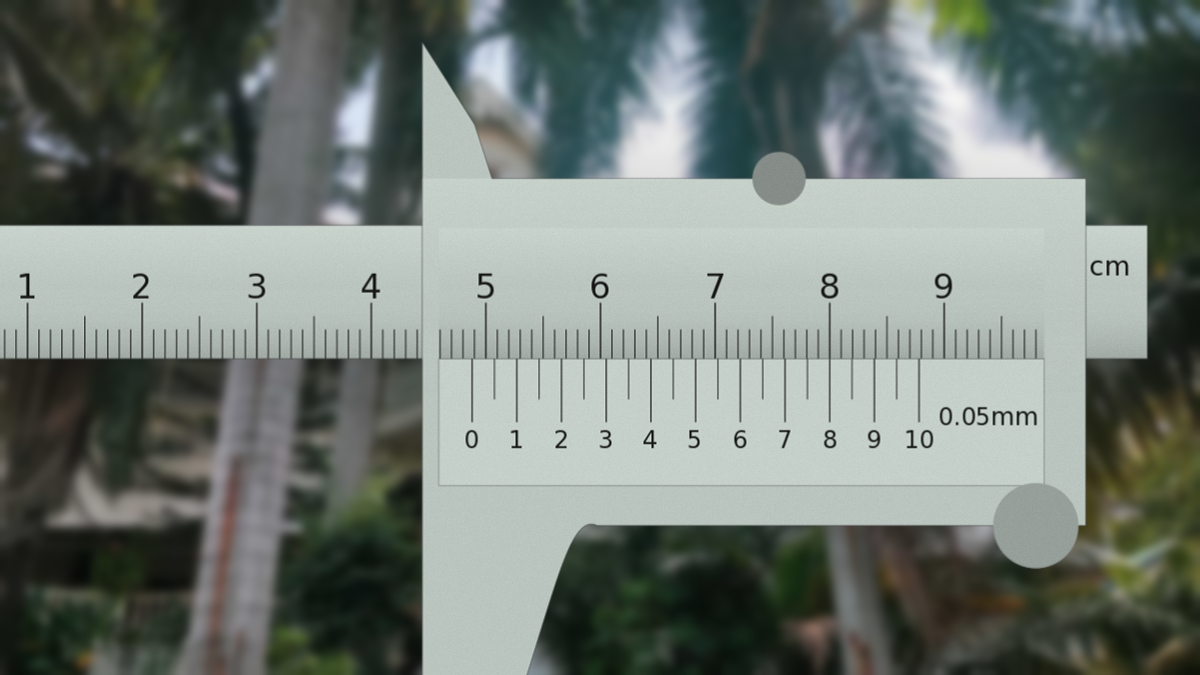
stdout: 48.8
